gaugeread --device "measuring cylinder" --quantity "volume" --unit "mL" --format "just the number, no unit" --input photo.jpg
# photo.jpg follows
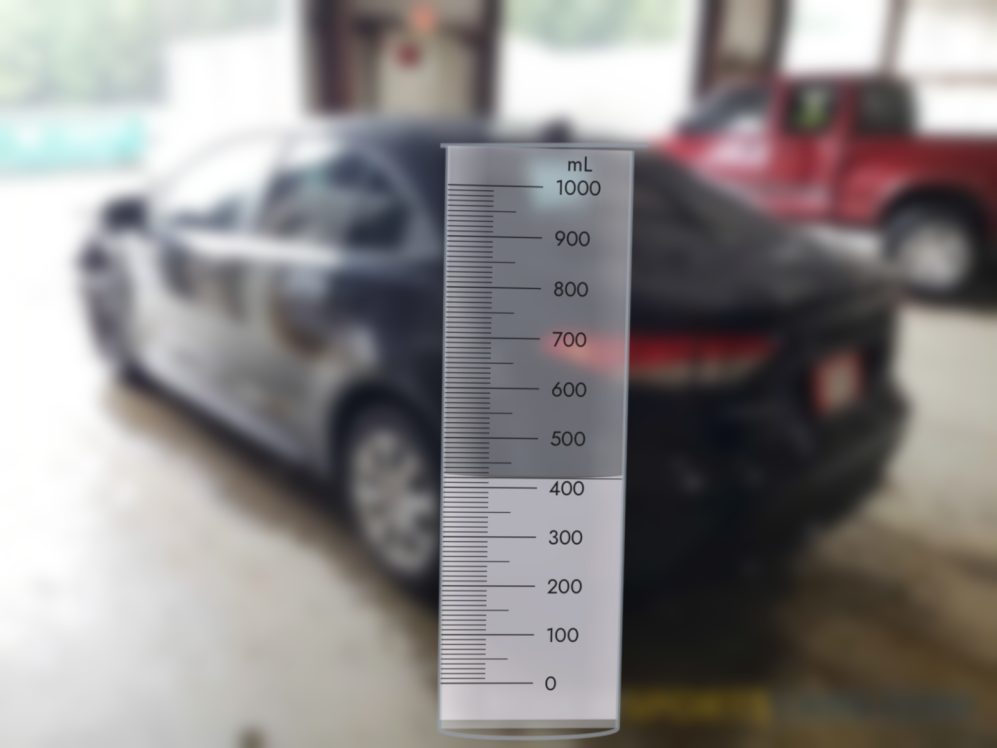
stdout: 420
